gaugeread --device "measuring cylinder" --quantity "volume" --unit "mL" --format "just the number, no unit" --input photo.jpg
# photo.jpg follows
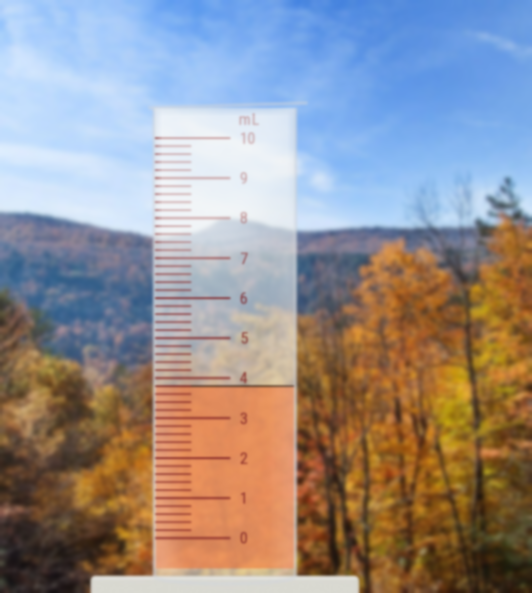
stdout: 3.8
